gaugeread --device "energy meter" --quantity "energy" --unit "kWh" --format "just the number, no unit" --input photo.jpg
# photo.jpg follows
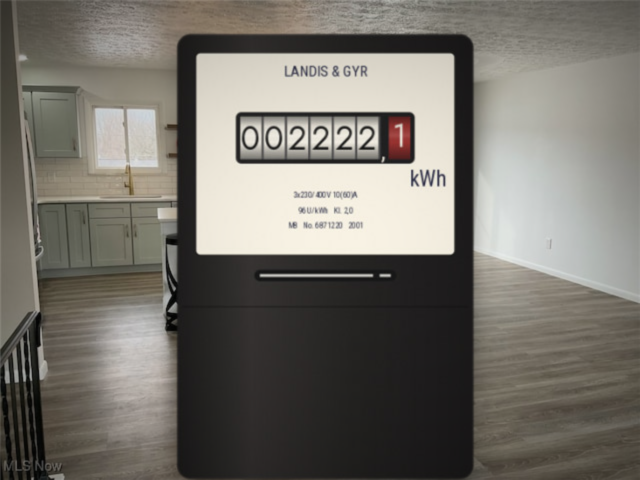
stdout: 2222.1
